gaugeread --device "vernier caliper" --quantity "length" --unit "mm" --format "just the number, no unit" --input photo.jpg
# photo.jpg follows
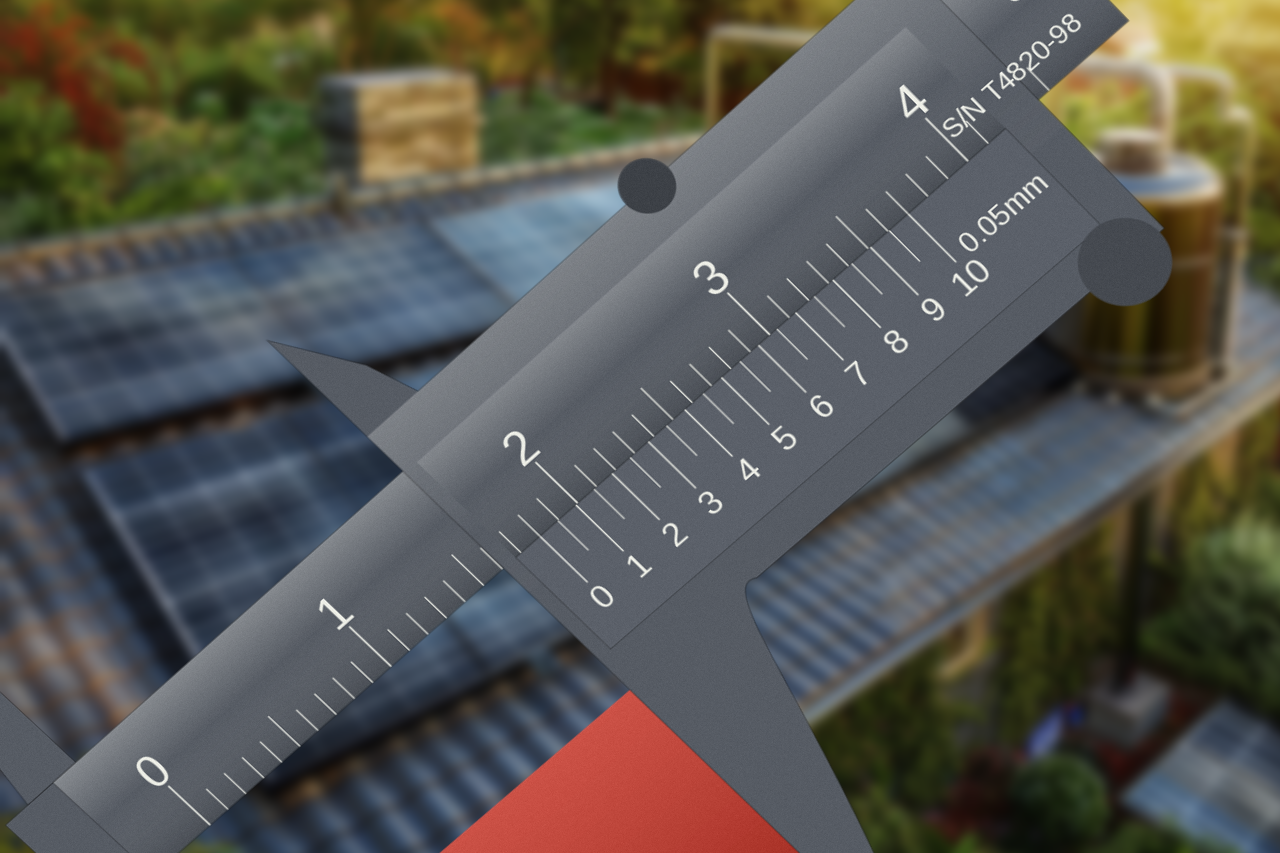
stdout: 18.00
